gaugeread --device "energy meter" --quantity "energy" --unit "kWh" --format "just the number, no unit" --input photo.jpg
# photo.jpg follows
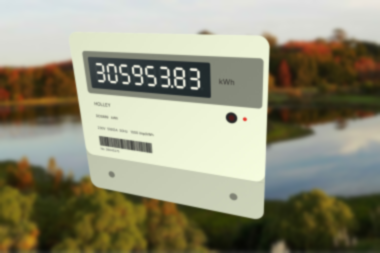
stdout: 305953.83
